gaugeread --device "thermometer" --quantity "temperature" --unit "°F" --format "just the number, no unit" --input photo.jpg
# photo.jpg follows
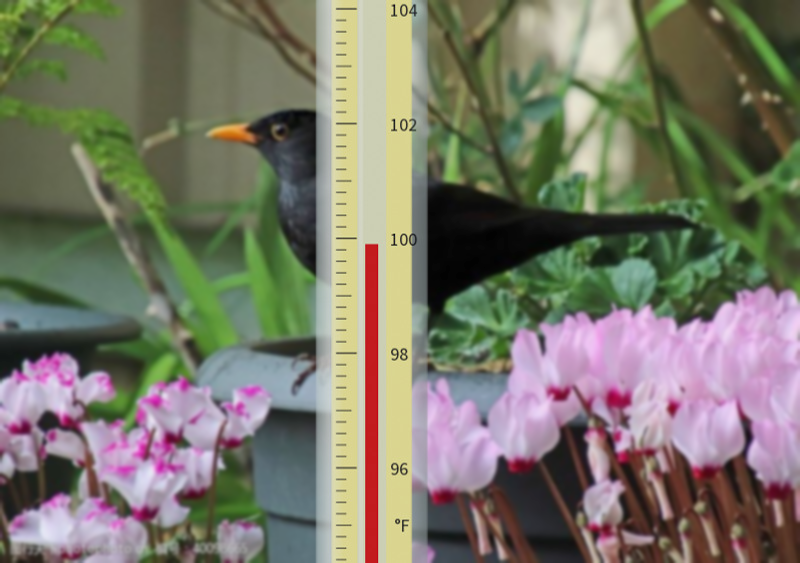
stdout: 99.9
